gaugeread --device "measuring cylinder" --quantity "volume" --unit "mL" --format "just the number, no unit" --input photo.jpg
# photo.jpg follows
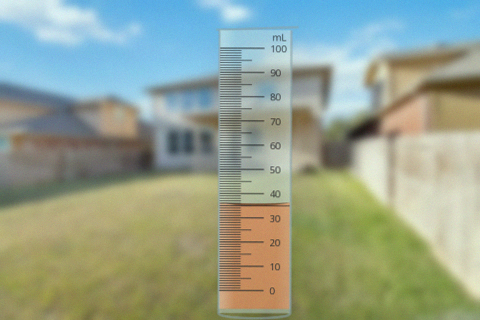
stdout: 35
